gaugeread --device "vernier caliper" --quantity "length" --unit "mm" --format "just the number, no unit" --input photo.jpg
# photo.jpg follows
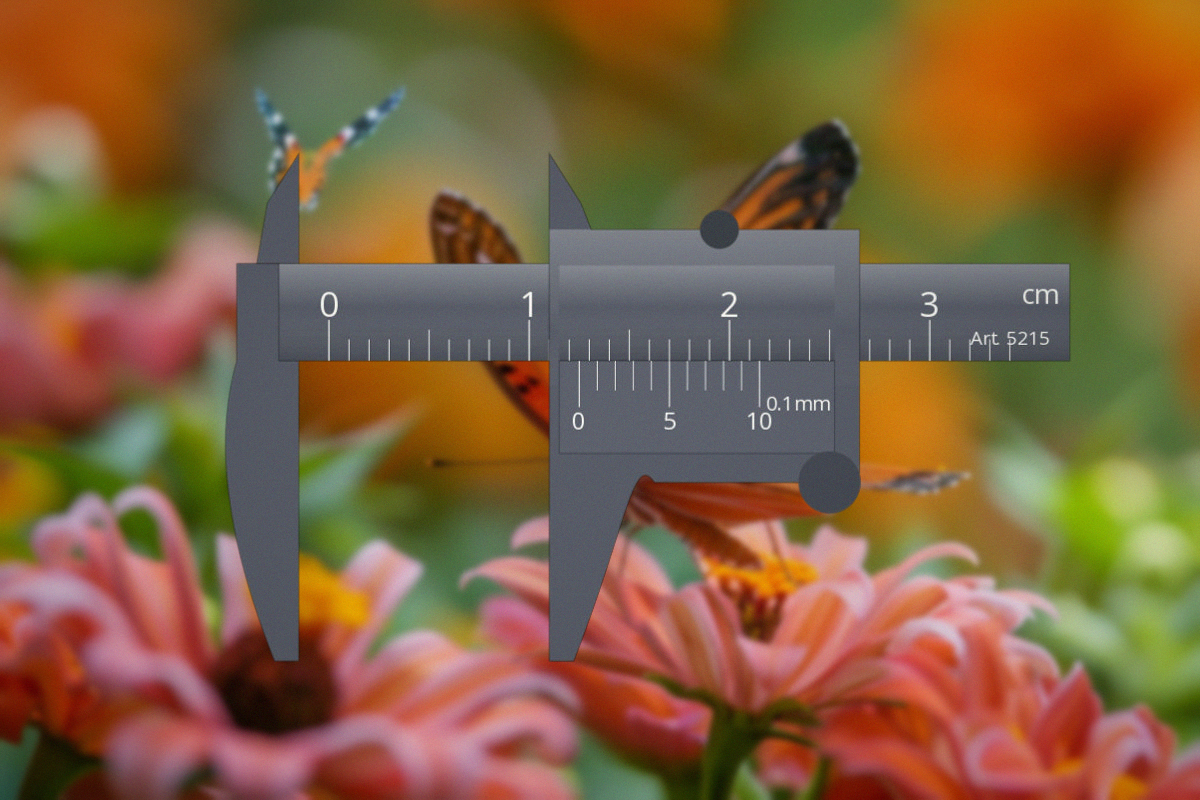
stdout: 12.5
